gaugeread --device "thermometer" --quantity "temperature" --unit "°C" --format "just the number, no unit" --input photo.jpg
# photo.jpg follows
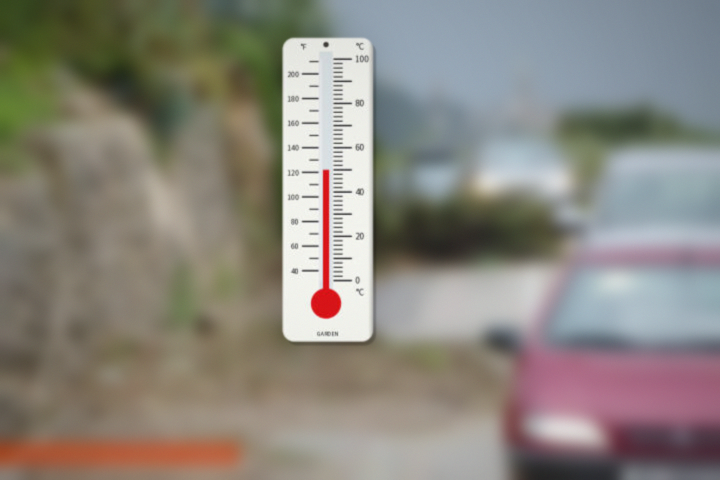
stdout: 50
